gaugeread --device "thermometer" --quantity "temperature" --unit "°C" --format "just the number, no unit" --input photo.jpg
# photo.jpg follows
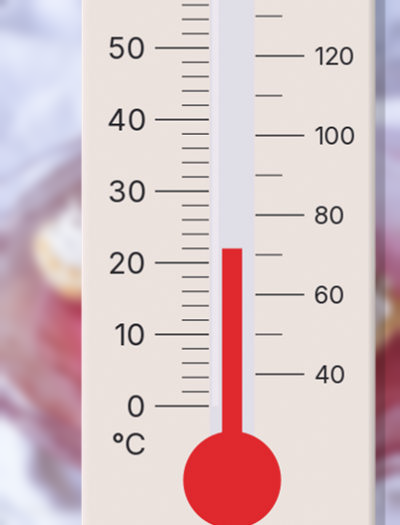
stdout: 22
